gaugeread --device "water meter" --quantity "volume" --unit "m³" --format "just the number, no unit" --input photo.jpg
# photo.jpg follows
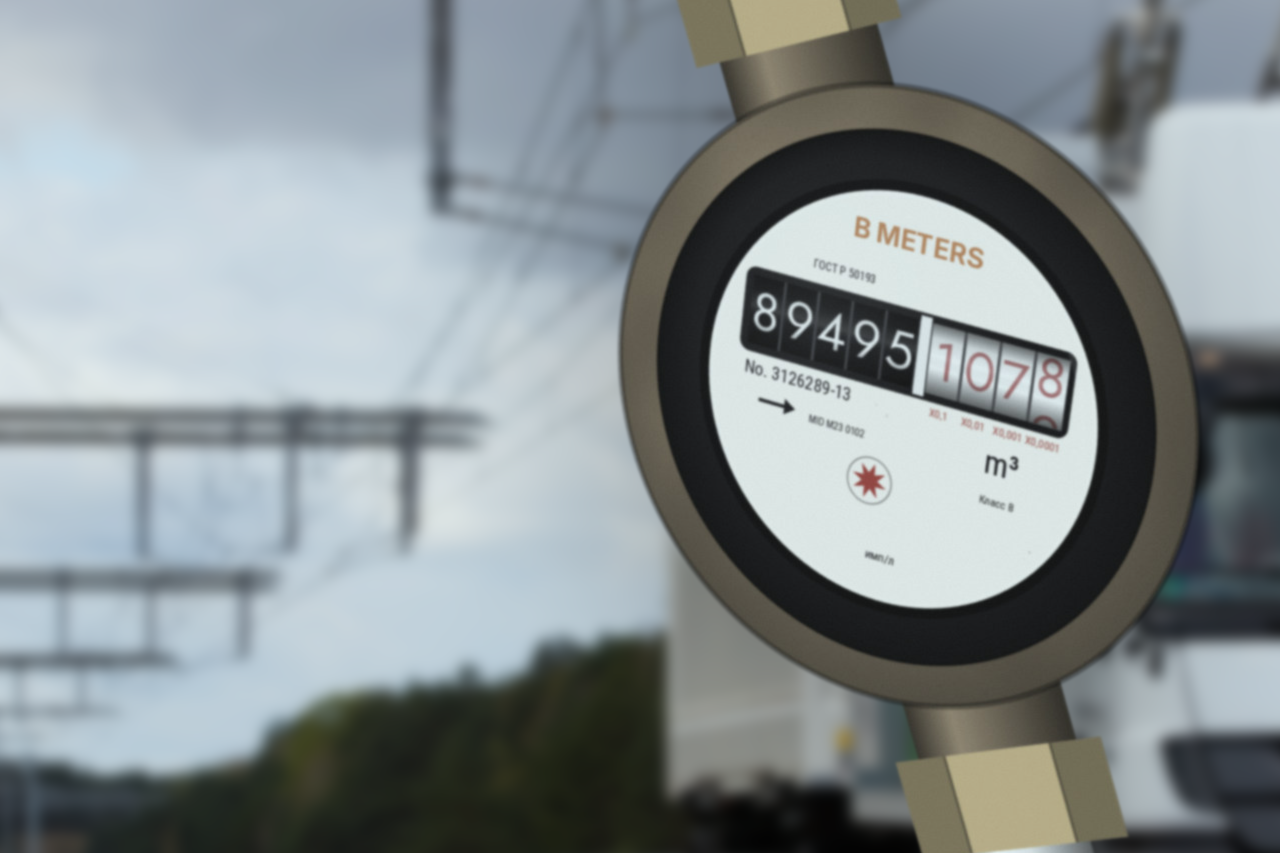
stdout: 89495.1078
